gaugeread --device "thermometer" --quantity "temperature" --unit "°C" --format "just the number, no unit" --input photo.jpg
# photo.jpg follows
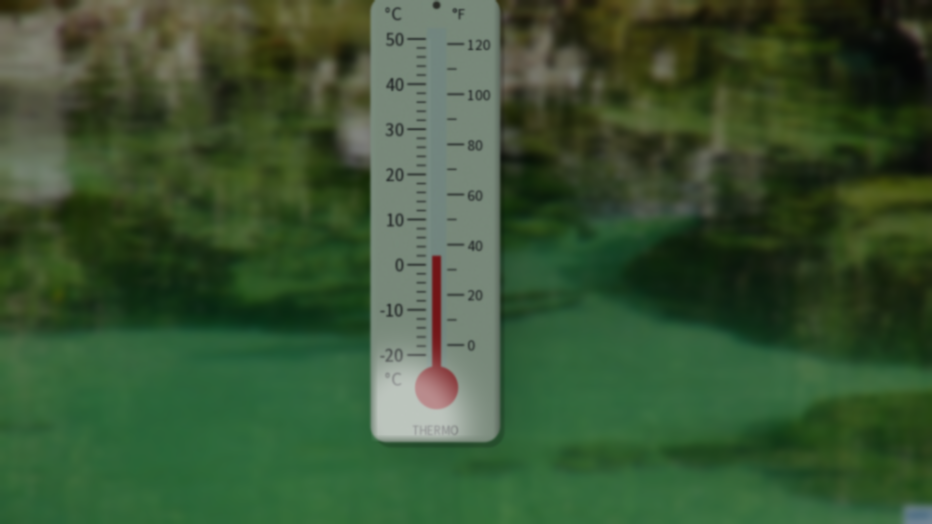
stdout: 2
